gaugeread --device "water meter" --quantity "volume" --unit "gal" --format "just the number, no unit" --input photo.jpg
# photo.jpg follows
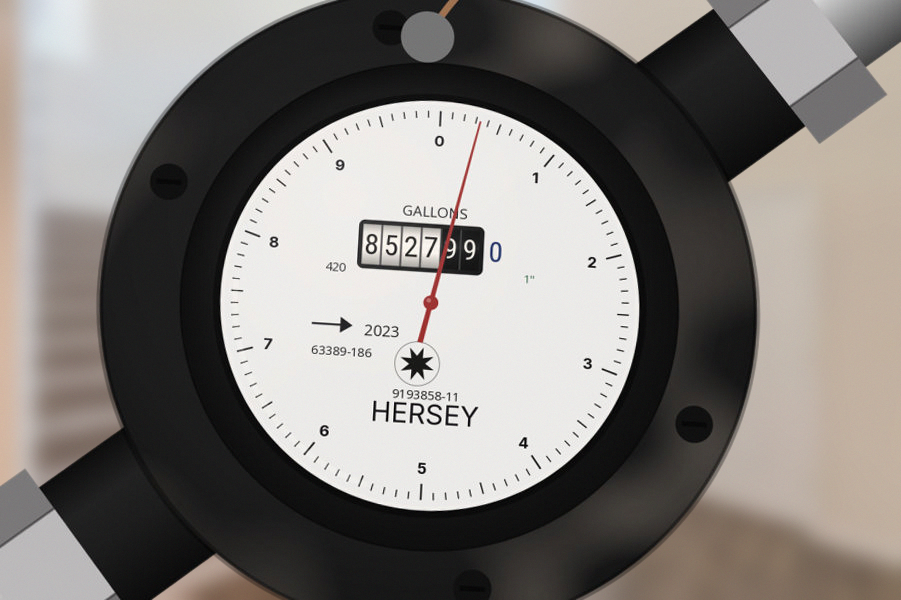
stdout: 8527990.3
